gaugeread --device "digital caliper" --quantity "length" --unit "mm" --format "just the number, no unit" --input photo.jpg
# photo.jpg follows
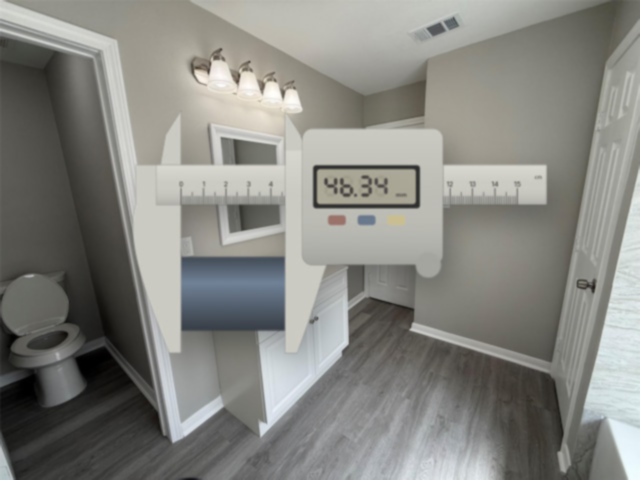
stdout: 46.34
